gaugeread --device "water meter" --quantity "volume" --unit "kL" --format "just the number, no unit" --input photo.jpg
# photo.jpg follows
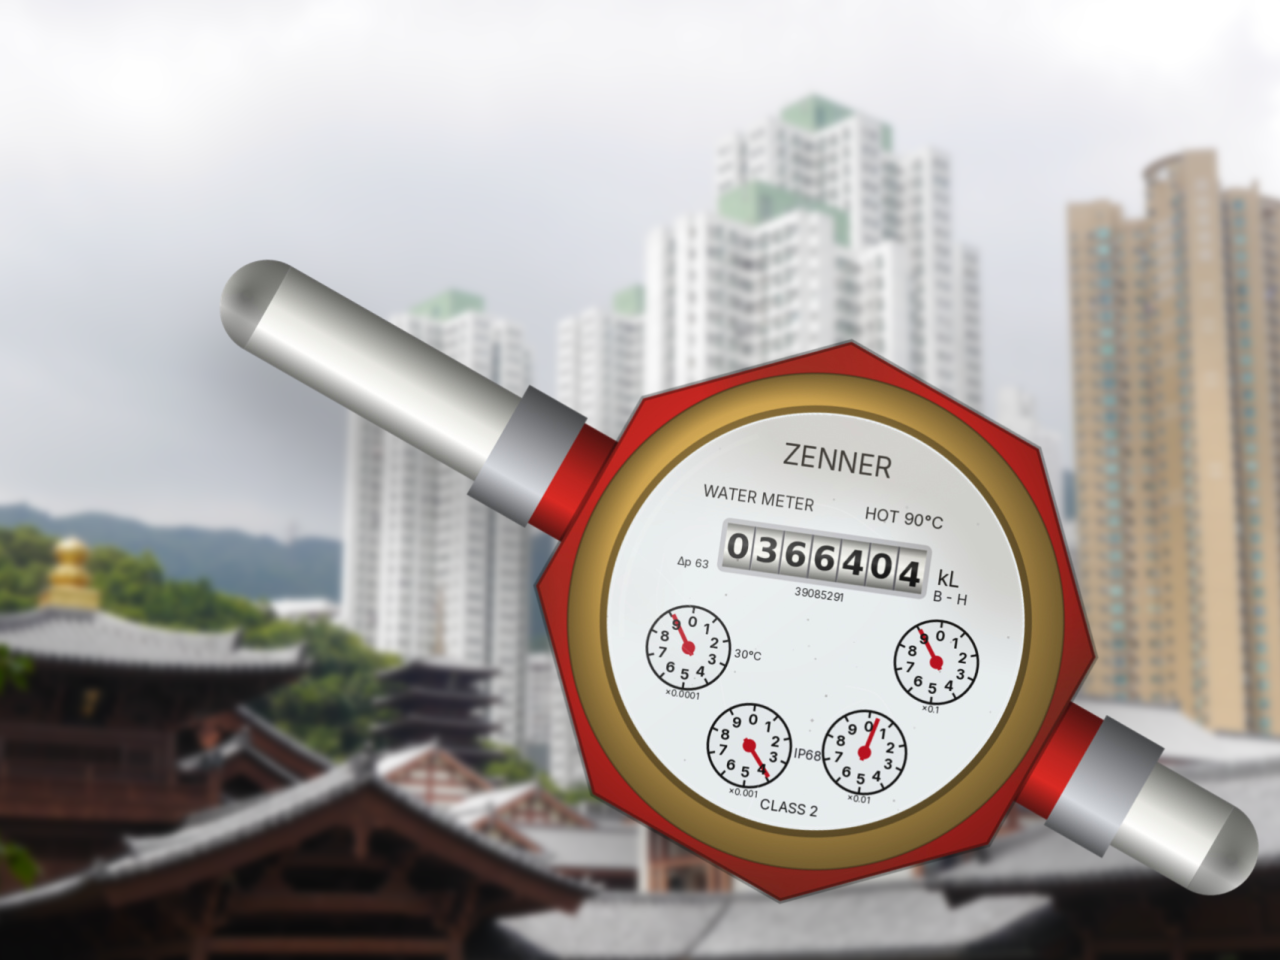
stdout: 366403.9039
